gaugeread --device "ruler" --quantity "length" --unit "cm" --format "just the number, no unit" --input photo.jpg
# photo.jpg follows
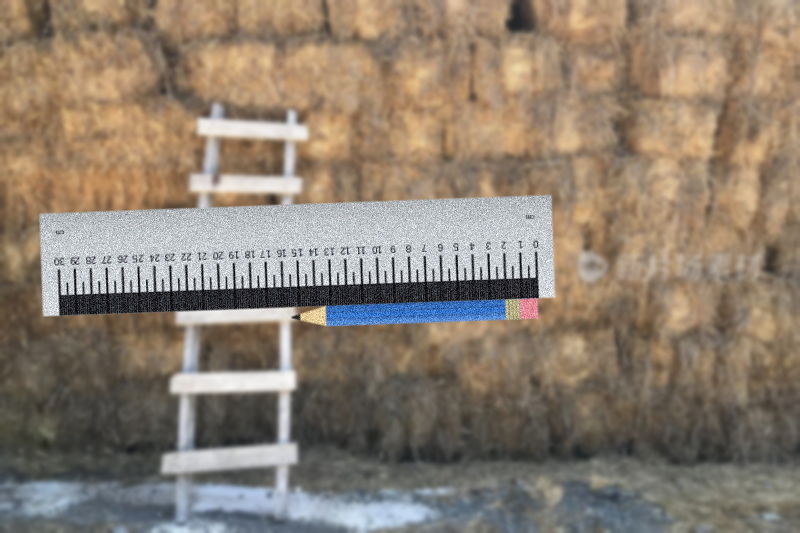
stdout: 15.5
